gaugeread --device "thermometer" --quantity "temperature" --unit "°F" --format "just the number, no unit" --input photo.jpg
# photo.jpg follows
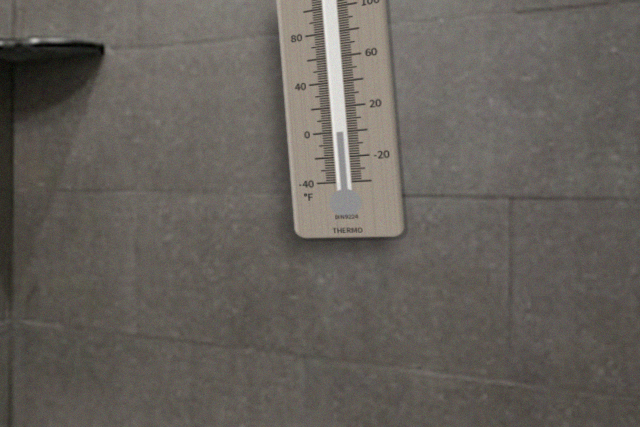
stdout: 0
